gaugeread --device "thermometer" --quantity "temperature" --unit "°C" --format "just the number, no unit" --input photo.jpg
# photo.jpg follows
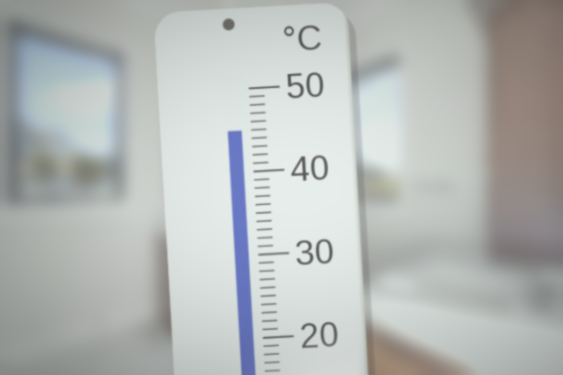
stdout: 45
